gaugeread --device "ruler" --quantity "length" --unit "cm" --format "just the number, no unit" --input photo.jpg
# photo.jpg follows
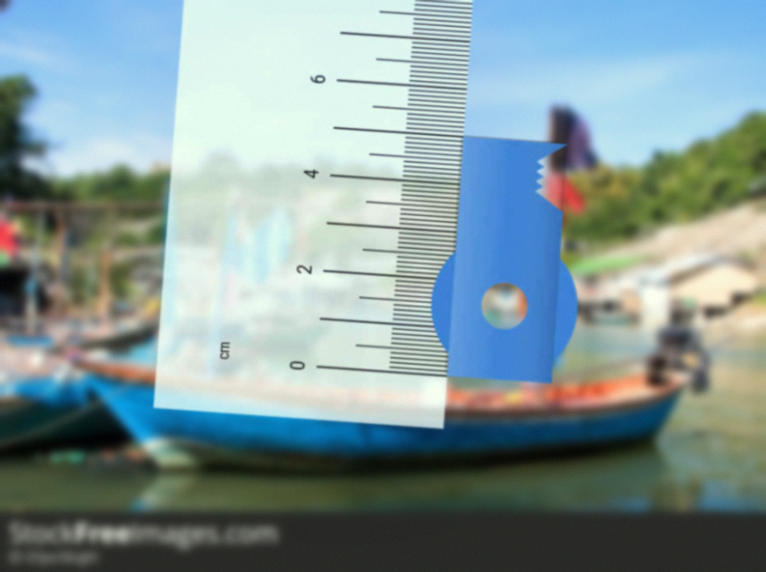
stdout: 5
